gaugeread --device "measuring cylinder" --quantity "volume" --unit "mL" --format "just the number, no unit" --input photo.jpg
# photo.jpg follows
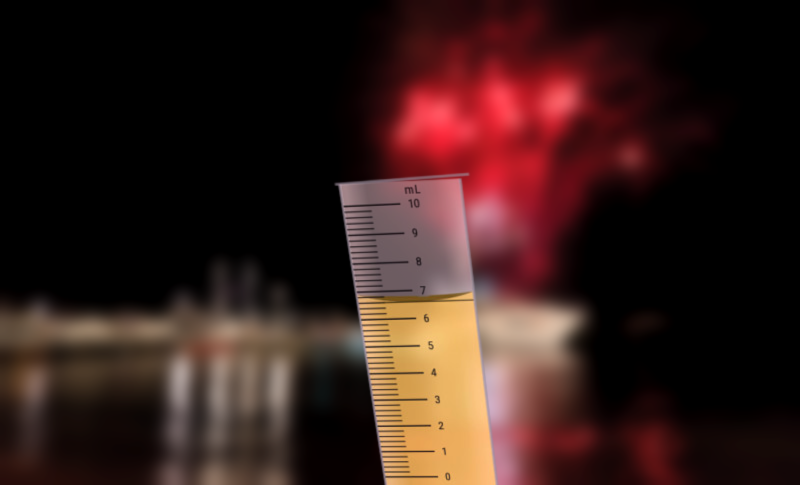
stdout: 6.6
